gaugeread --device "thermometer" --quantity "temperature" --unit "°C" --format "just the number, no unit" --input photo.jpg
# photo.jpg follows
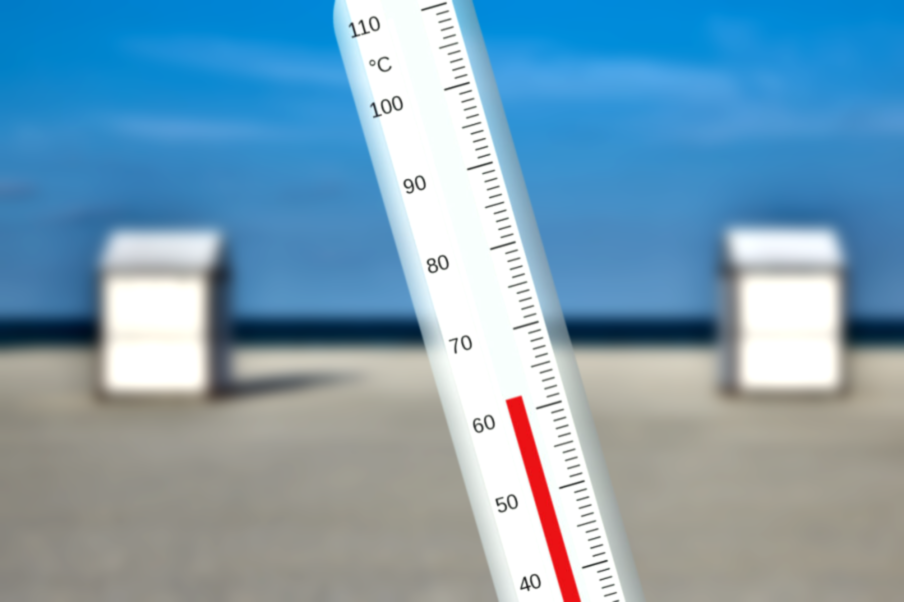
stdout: 62
